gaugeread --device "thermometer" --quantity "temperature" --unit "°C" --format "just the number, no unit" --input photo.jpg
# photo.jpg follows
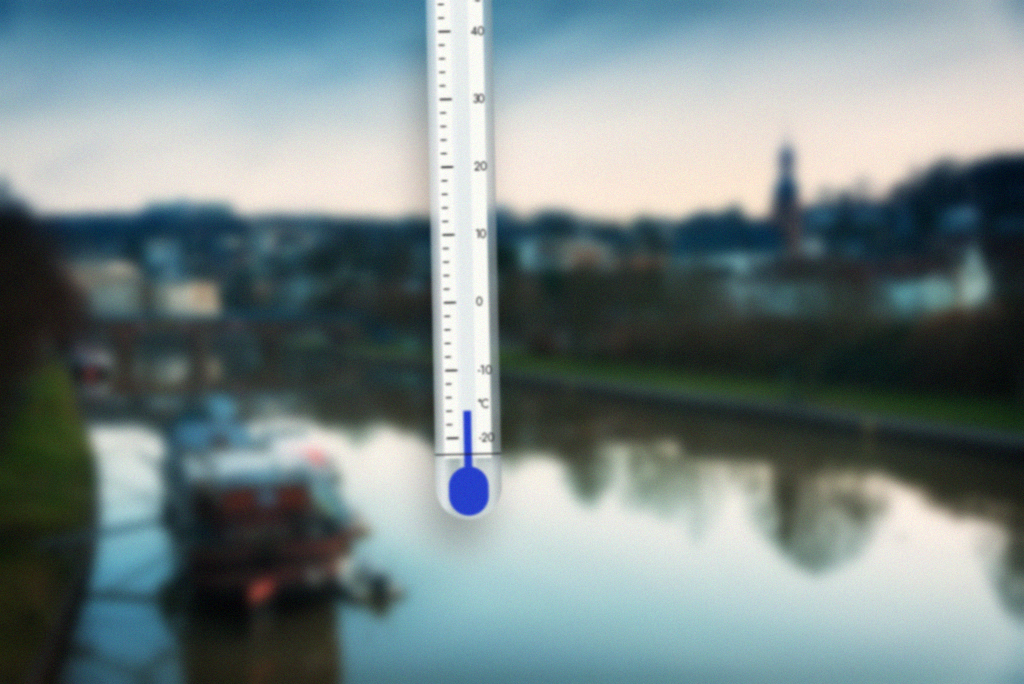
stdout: -16
